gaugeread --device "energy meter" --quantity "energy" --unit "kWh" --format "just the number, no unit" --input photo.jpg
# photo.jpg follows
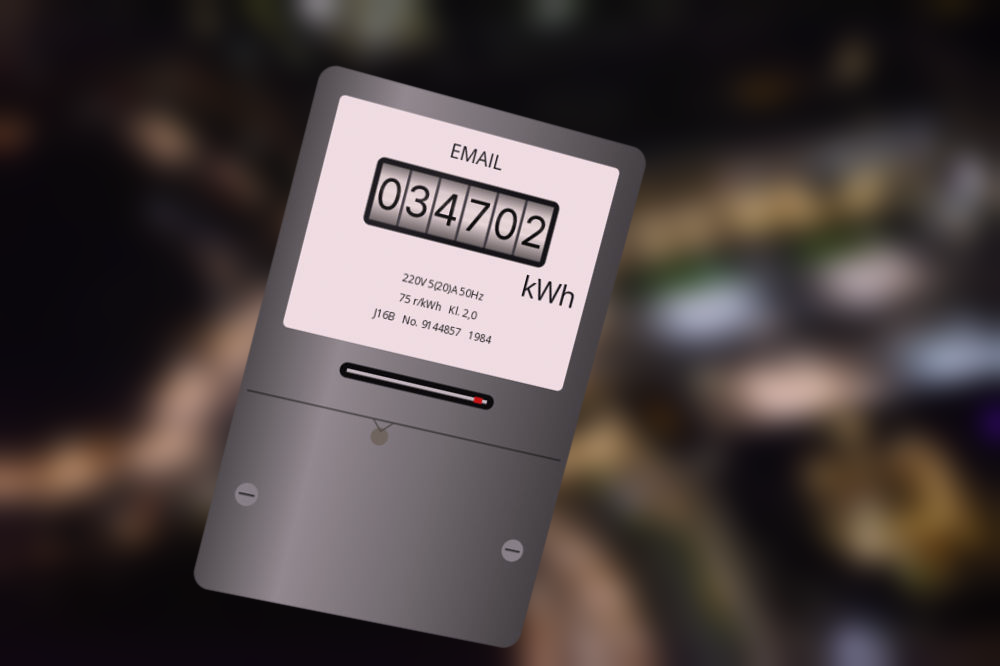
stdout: 34702
